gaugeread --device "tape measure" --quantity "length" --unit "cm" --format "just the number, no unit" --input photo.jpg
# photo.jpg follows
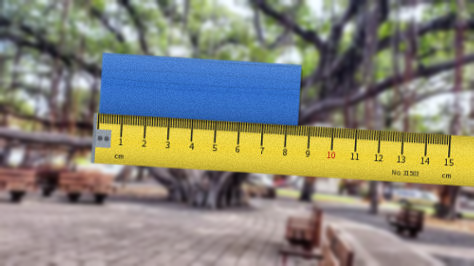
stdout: 8.5
